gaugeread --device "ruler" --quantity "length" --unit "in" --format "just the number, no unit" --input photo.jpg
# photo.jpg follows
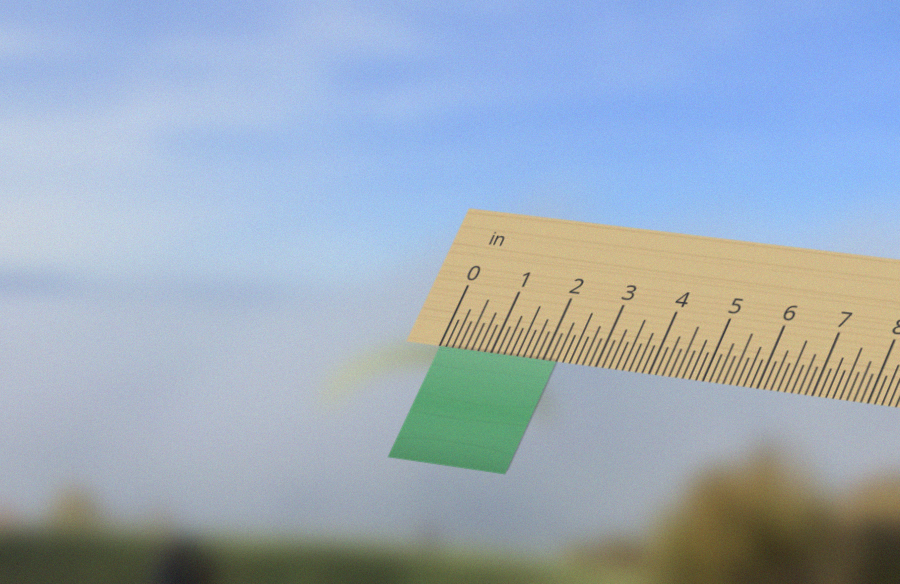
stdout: 2.25
